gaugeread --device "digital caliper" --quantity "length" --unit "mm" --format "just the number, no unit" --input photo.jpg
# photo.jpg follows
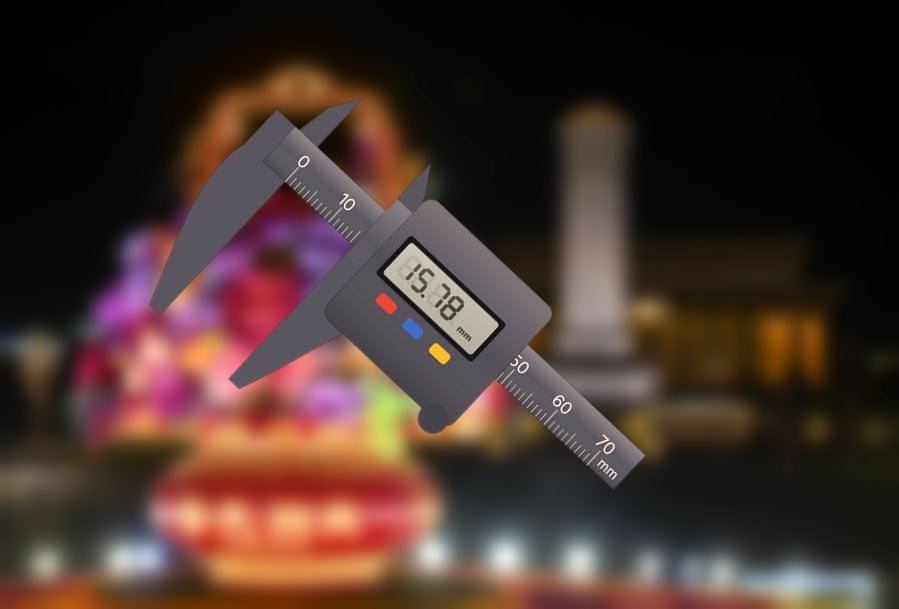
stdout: 15.78
